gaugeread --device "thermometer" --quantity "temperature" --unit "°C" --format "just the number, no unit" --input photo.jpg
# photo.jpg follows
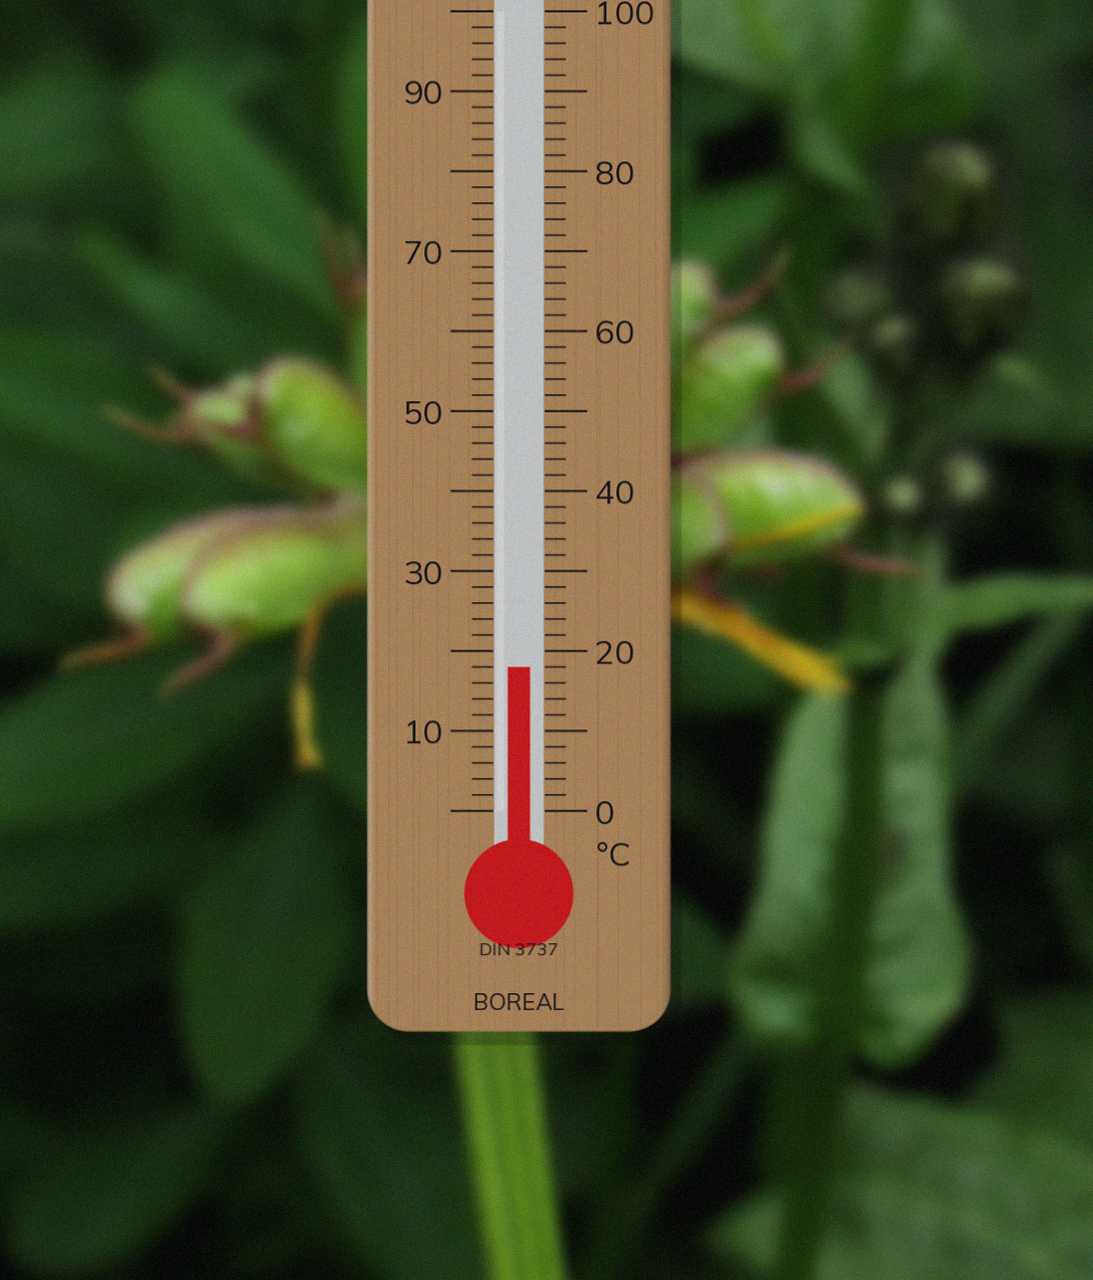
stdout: 18
